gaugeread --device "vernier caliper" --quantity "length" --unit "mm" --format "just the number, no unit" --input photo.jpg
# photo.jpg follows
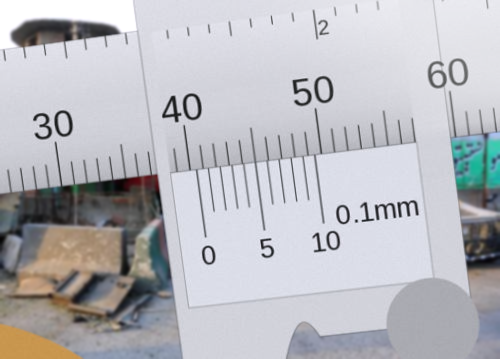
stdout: 40.5
